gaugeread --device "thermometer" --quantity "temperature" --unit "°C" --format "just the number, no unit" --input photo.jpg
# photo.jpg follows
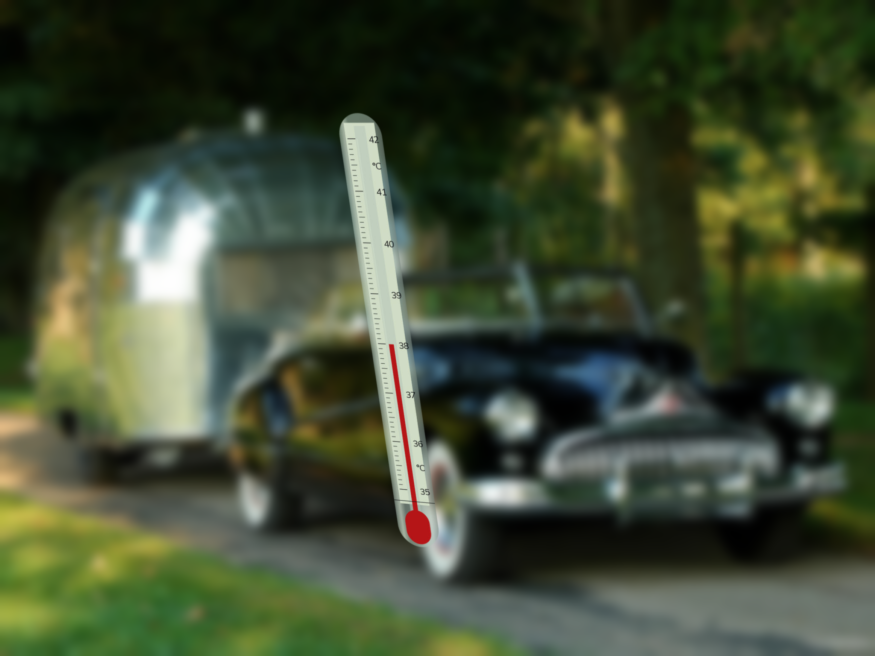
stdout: 38
